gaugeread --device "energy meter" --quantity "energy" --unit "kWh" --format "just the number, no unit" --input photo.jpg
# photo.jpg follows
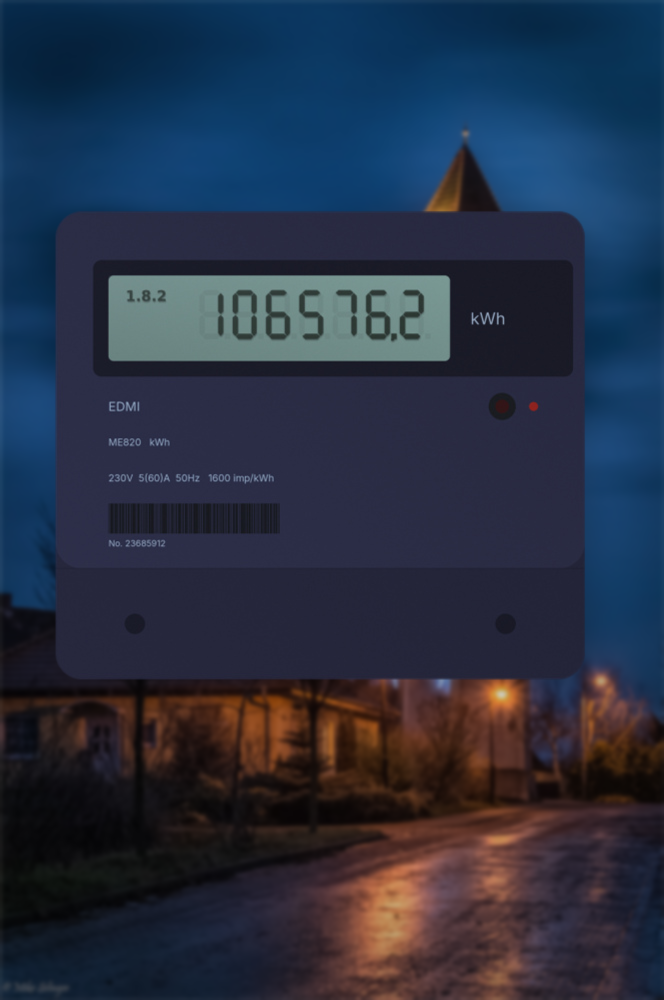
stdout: 106576.2
